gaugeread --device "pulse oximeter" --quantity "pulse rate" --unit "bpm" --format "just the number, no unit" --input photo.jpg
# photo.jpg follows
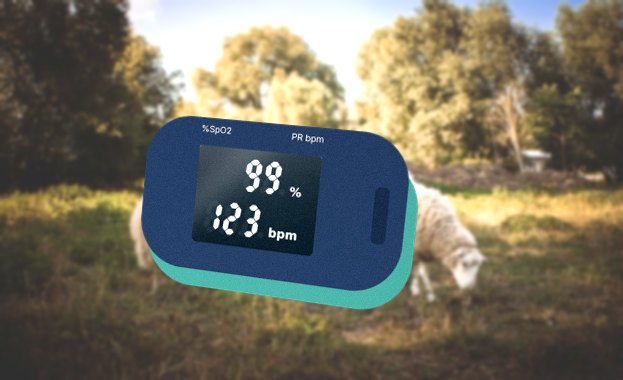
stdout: 123
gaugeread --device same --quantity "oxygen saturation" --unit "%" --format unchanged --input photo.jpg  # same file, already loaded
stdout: 99
